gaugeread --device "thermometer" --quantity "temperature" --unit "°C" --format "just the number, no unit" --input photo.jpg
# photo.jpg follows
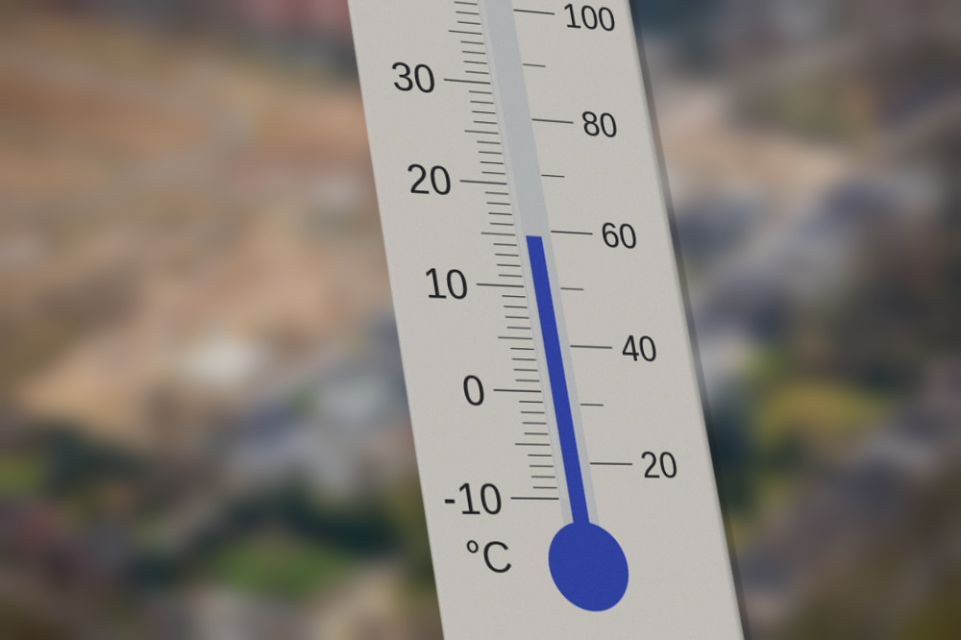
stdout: 15
